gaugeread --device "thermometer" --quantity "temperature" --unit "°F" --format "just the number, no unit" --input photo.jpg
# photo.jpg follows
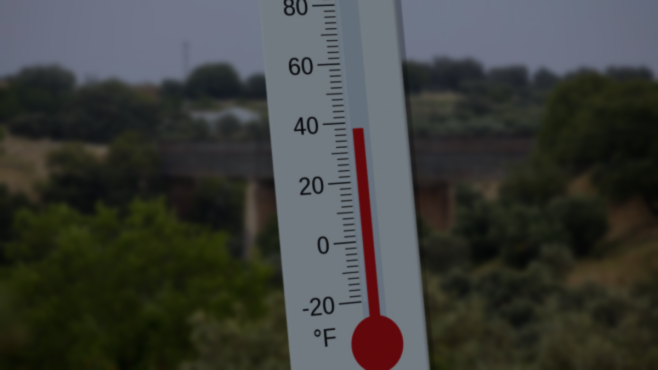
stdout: 38
